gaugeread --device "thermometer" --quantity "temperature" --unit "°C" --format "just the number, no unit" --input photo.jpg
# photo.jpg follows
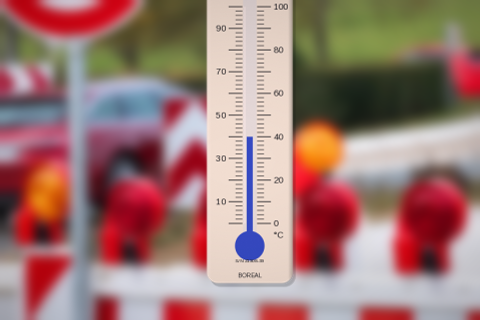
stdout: 40
